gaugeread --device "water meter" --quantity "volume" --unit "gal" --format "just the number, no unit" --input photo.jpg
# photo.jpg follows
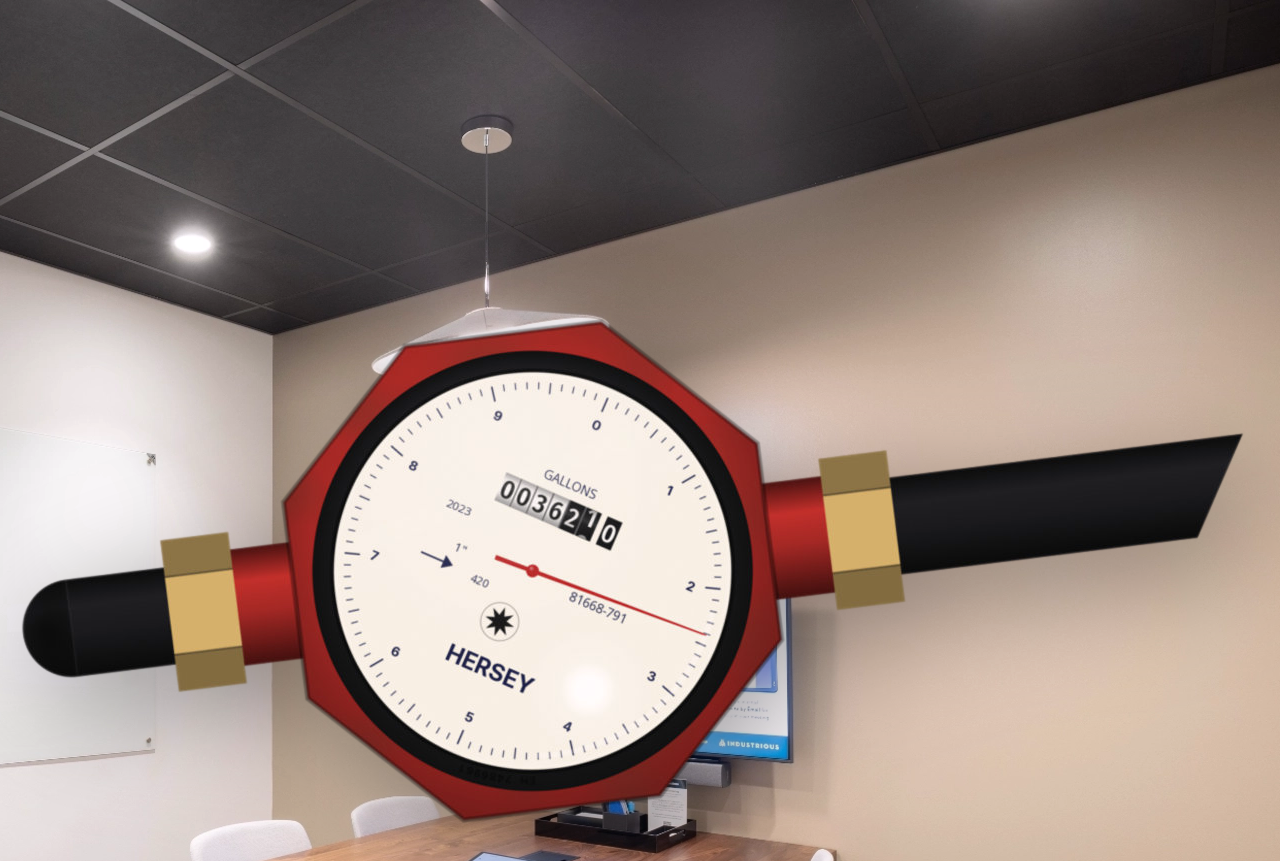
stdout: 36212.4
